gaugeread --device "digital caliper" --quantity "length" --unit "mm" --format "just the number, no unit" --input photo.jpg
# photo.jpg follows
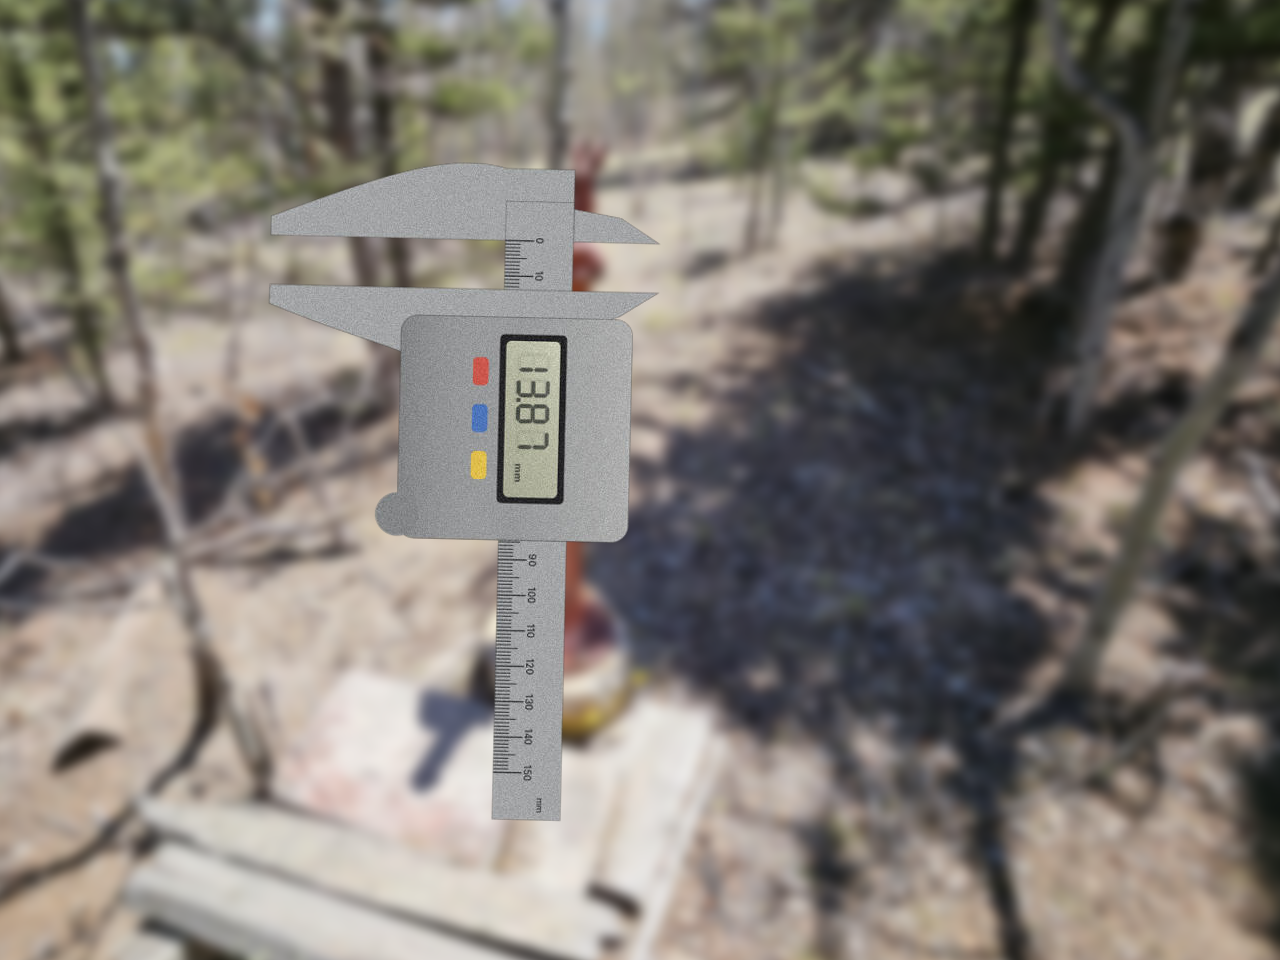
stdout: 13.87
